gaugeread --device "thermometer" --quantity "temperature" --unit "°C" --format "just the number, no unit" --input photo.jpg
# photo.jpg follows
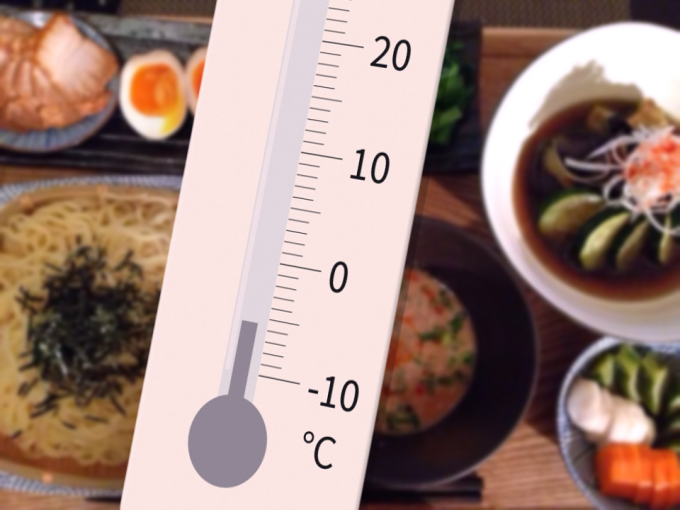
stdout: -5.5
